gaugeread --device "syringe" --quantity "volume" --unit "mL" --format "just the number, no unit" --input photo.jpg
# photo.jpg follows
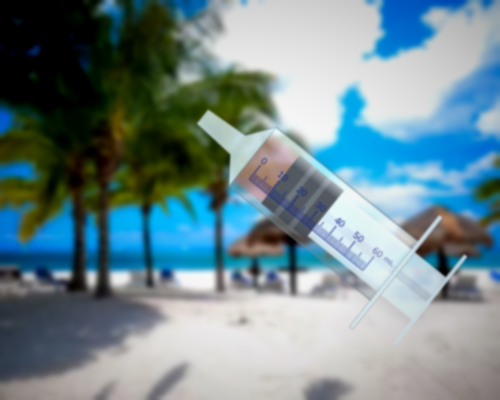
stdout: 10
